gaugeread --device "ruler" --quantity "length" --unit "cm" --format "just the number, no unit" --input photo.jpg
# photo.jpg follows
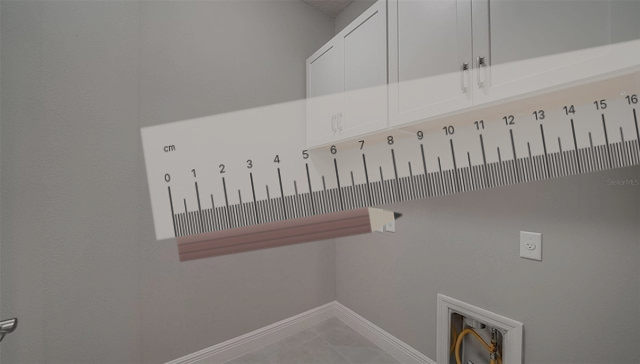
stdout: 8
